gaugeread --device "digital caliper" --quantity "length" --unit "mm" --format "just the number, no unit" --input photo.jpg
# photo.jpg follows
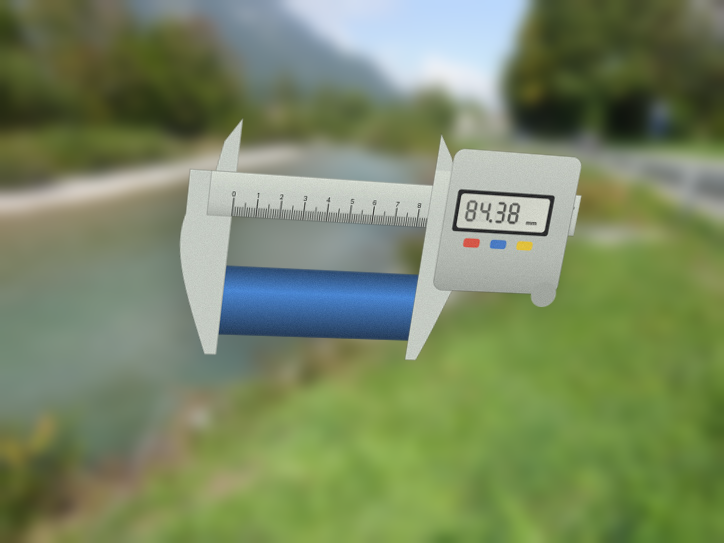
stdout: 84.38
